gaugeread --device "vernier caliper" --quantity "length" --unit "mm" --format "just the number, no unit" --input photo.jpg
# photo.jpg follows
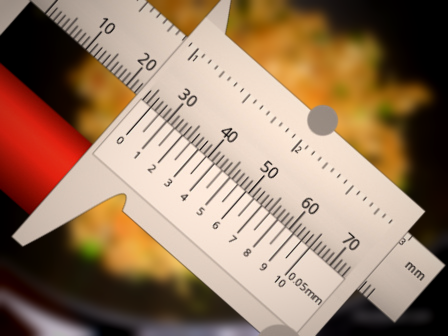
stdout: 26.0
